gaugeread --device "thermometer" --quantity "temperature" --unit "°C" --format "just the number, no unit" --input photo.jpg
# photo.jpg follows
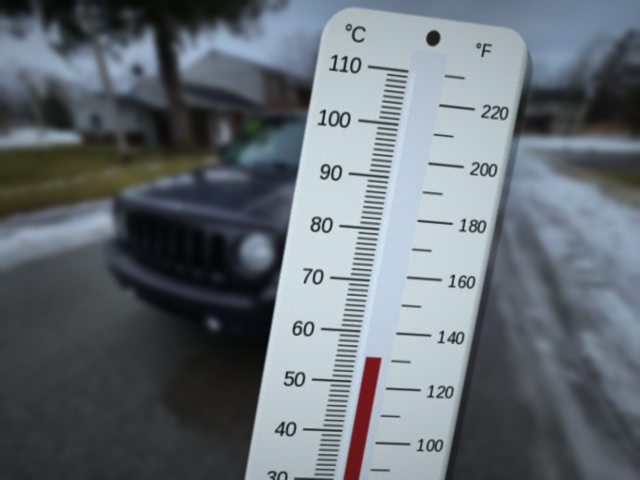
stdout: 55
